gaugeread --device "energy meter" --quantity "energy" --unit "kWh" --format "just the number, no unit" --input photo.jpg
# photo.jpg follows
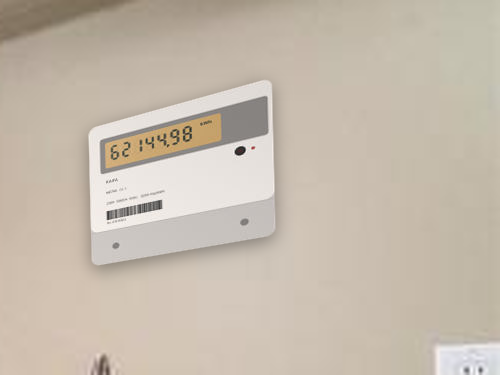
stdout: 62144.98
